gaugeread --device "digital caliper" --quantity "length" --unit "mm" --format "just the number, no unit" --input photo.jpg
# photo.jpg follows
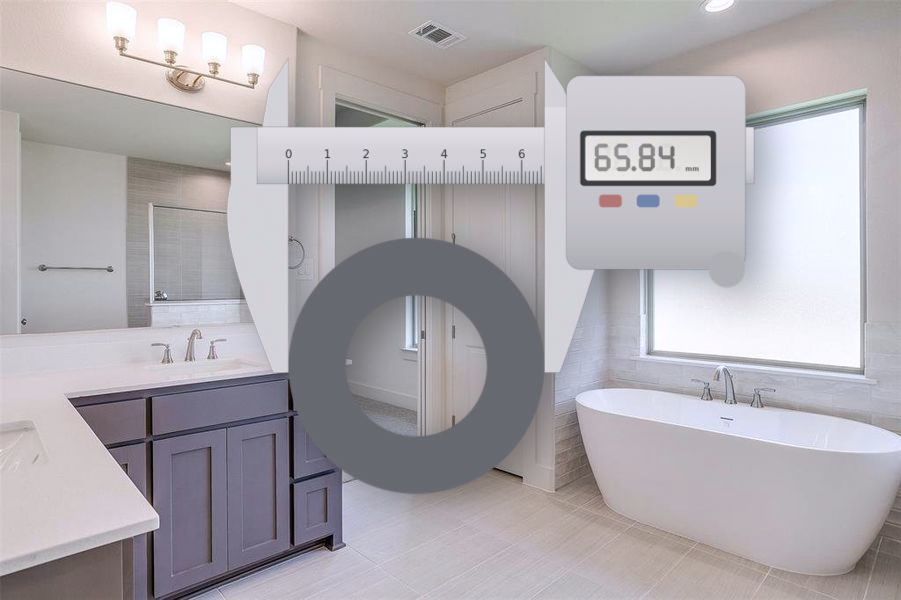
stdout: 65.84
